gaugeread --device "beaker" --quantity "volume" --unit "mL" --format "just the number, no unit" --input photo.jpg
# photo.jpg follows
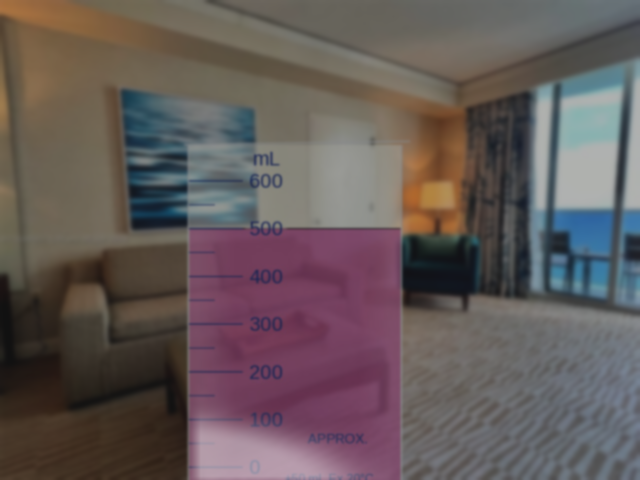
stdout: 500
